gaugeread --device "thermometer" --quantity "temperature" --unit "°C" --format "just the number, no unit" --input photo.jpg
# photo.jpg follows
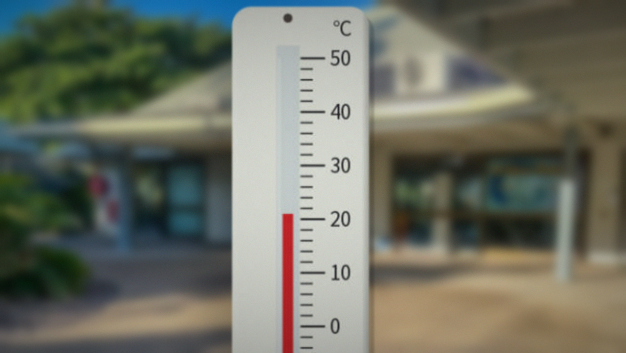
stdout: 21
